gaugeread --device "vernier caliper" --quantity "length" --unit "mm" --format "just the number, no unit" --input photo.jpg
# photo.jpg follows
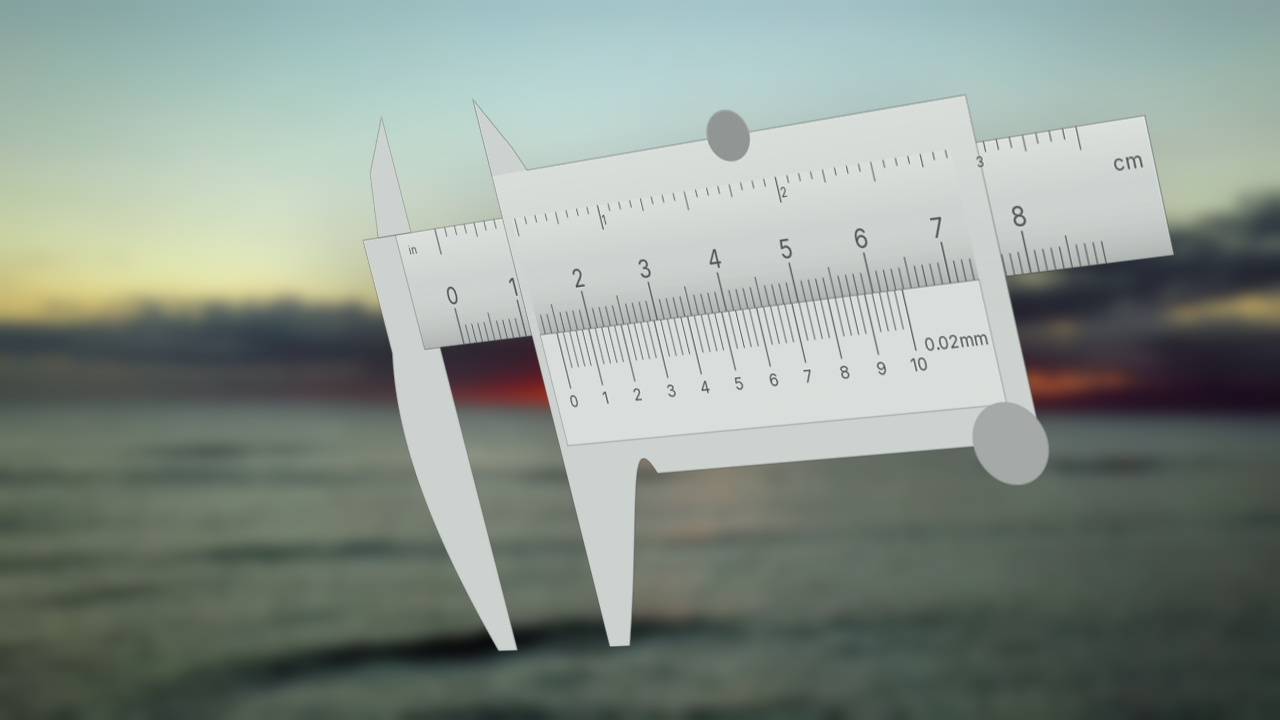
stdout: 14.8
